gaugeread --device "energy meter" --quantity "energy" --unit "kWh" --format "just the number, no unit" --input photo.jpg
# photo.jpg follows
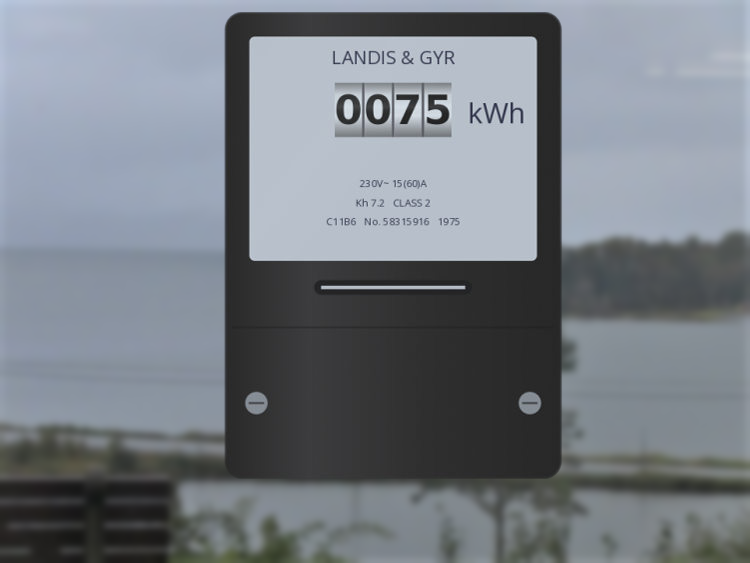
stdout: 75
